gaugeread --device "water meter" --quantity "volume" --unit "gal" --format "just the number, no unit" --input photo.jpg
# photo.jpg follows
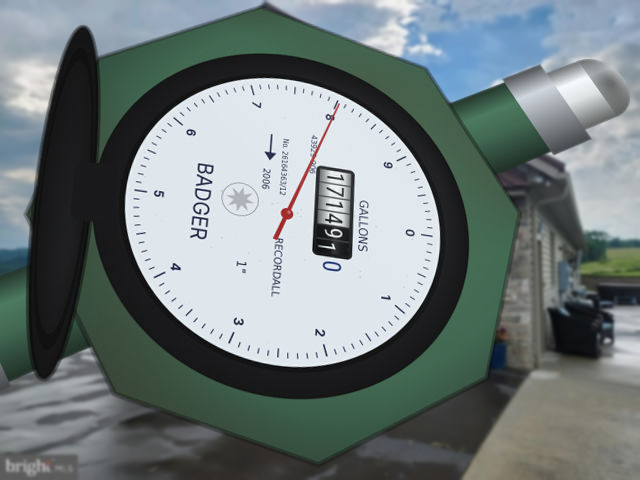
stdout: 1714908.0
